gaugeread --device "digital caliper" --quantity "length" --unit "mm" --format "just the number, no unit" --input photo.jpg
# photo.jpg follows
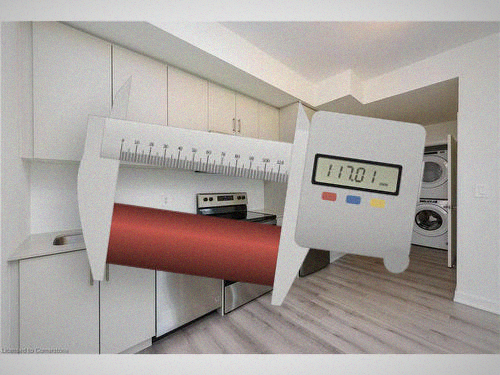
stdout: 117.01
